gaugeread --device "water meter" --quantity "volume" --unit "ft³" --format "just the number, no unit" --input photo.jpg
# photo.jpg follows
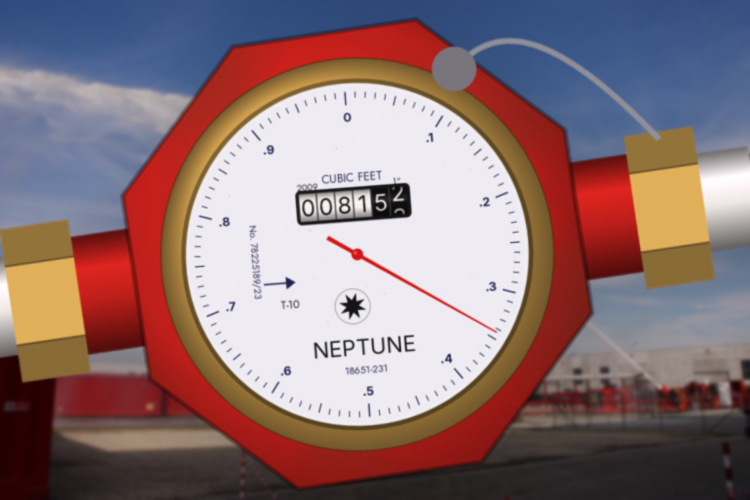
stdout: 8152.34
